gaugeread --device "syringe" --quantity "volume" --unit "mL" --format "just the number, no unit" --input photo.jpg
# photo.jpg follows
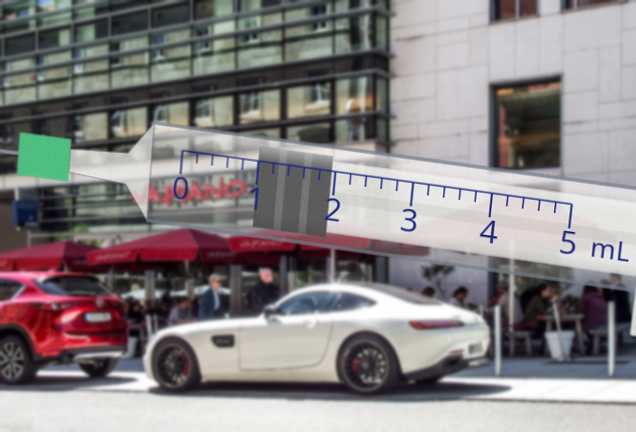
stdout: 1
